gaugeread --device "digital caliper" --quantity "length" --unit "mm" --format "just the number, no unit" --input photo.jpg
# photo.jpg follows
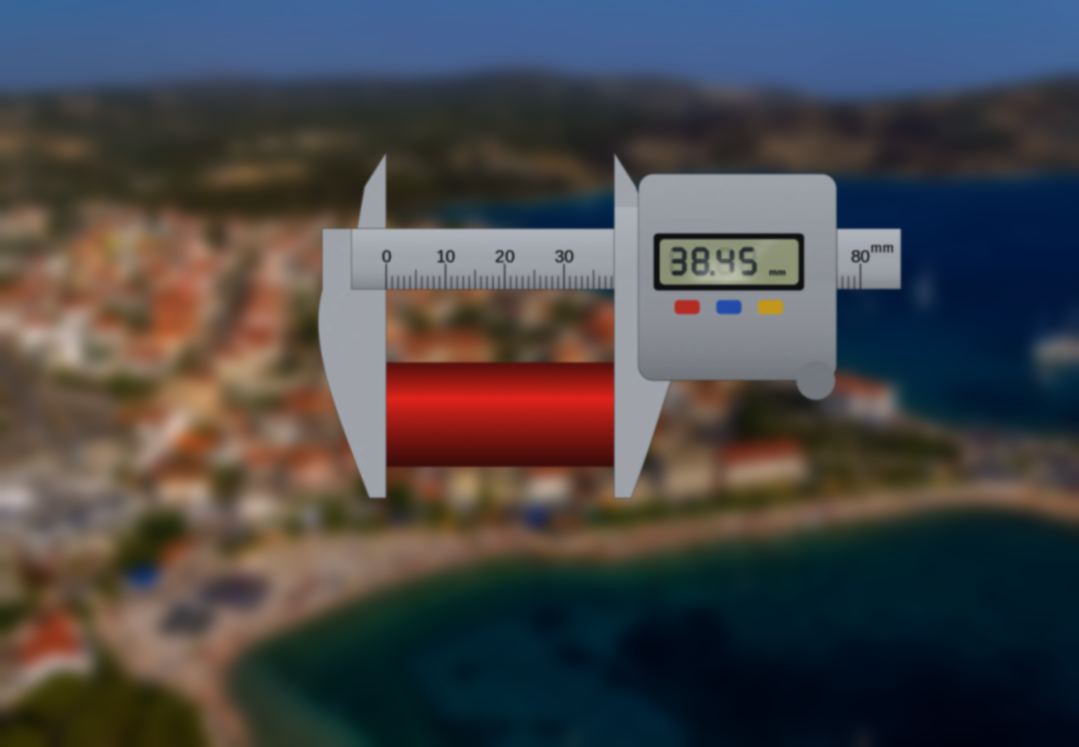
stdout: 38.45
